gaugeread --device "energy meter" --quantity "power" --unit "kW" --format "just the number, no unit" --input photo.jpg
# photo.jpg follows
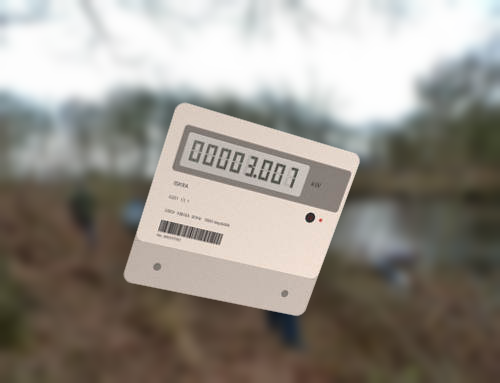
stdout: 3.007
